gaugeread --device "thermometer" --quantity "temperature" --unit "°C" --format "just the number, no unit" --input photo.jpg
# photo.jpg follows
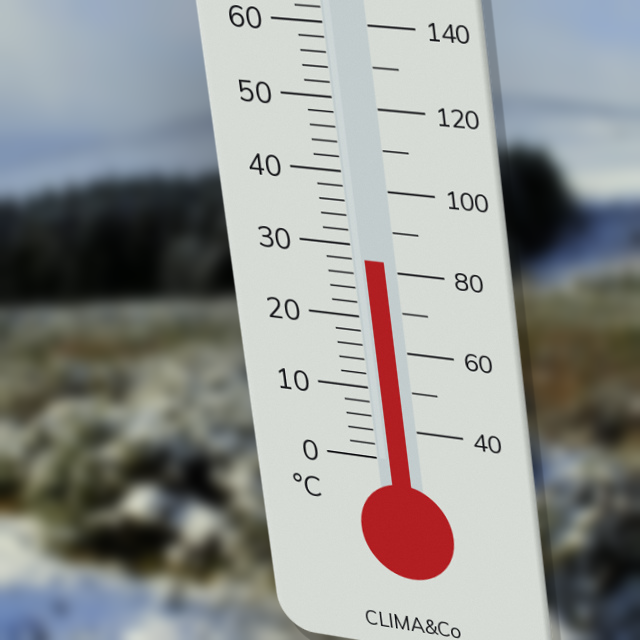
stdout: 28
